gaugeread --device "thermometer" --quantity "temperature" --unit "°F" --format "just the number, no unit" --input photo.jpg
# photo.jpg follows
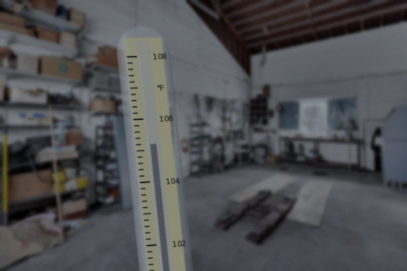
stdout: 105.2
